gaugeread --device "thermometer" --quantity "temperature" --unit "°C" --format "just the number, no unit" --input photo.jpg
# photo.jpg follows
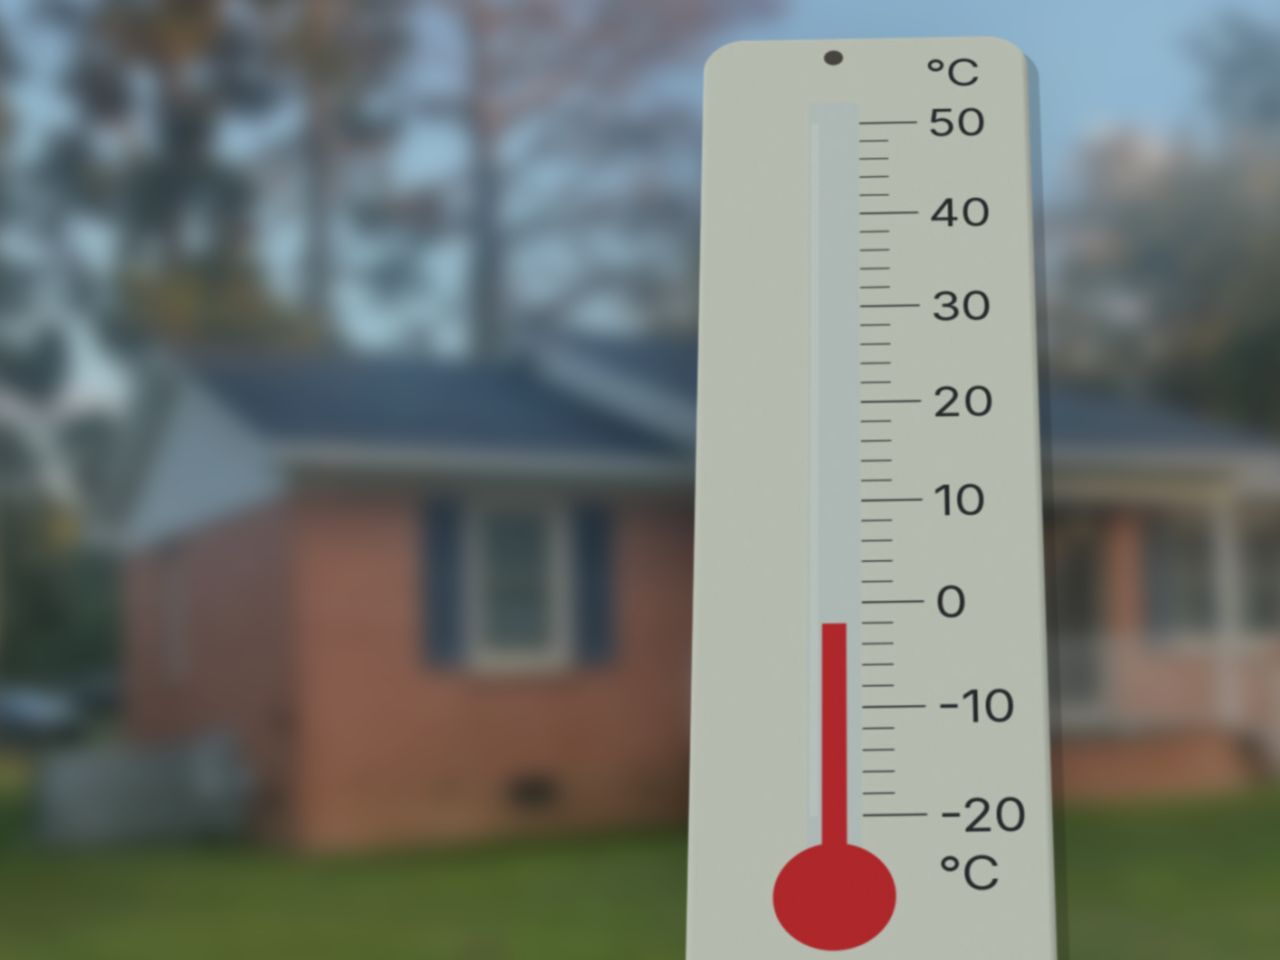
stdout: -2
